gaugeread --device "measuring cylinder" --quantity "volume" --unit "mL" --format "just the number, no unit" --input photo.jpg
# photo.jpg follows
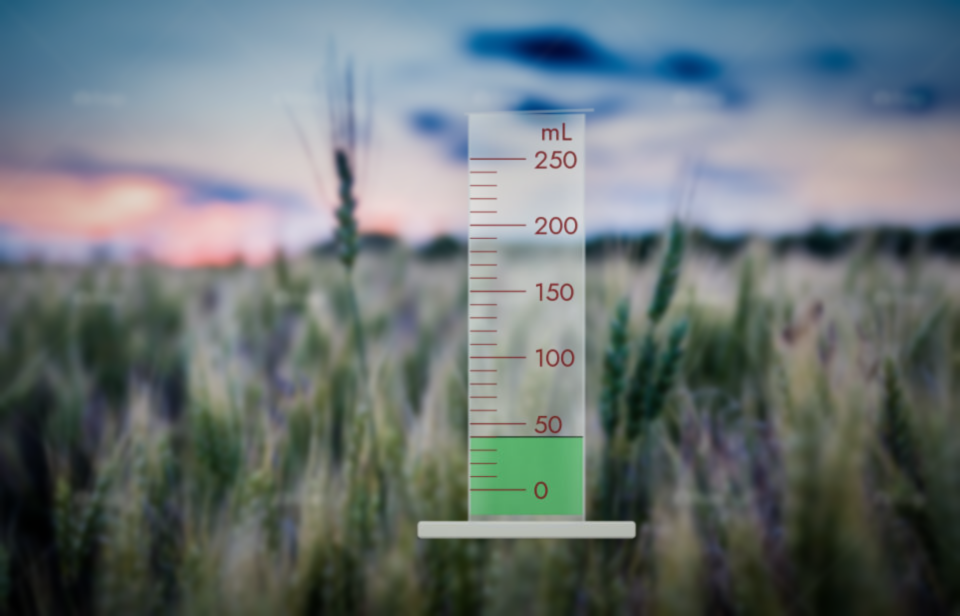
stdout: 40
